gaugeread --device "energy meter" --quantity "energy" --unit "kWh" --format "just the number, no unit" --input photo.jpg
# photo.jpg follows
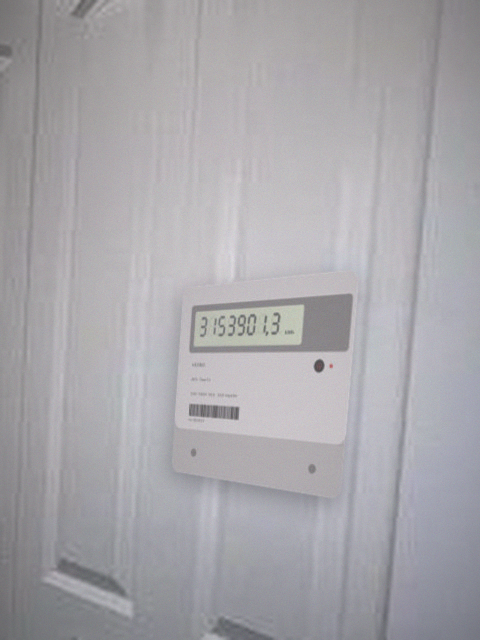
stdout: 3153901.3
